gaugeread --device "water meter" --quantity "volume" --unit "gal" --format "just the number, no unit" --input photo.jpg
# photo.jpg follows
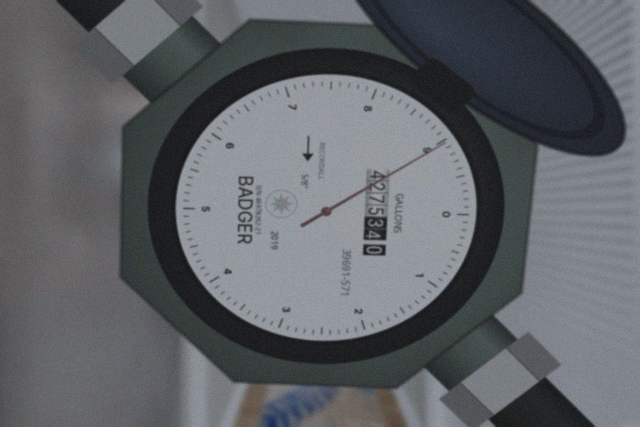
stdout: 4275339.0
